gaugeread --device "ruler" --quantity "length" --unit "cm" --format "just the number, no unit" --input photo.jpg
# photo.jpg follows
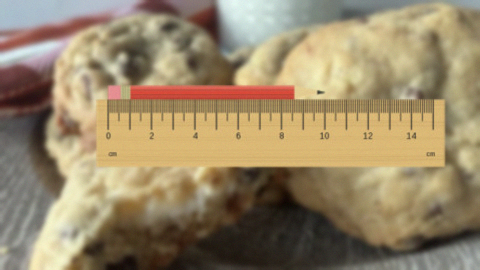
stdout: 10
